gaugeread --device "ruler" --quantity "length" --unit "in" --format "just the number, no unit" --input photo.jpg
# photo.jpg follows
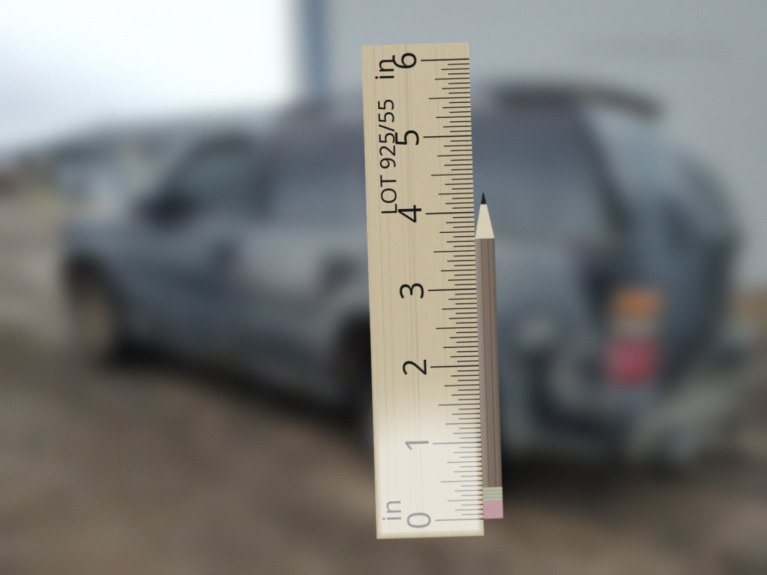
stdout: 4.25
